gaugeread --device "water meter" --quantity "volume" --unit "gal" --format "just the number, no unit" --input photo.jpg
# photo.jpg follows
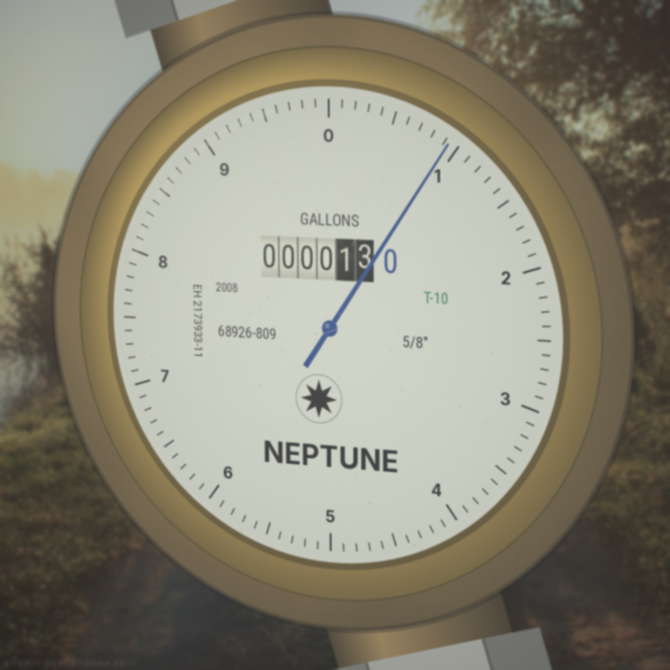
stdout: 130.9
